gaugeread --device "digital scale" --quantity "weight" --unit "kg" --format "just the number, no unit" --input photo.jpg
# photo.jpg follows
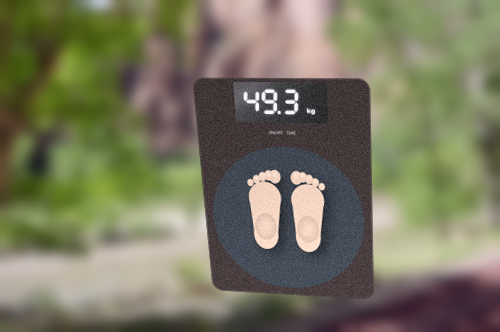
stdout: 49.3
